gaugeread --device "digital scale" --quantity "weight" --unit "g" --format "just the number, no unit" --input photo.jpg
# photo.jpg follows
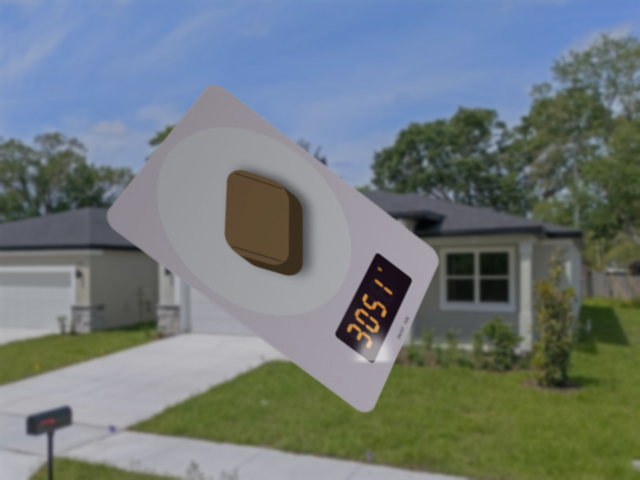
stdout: 3051
